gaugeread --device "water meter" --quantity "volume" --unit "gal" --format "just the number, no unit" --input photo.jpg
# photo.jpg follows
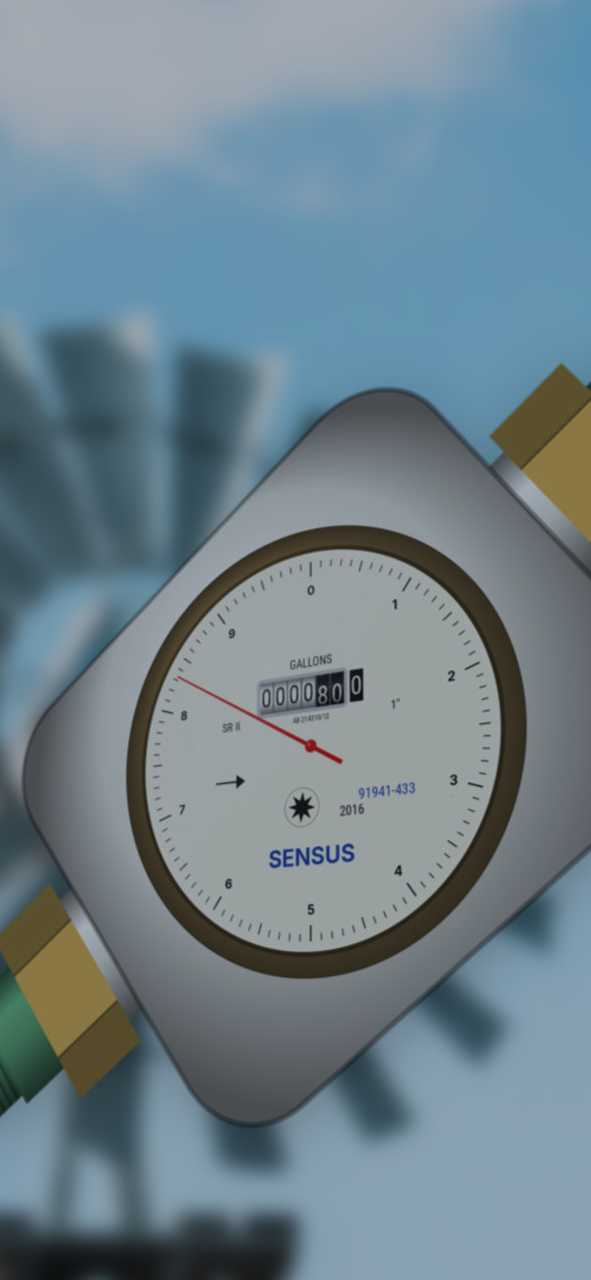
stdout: 798.3
